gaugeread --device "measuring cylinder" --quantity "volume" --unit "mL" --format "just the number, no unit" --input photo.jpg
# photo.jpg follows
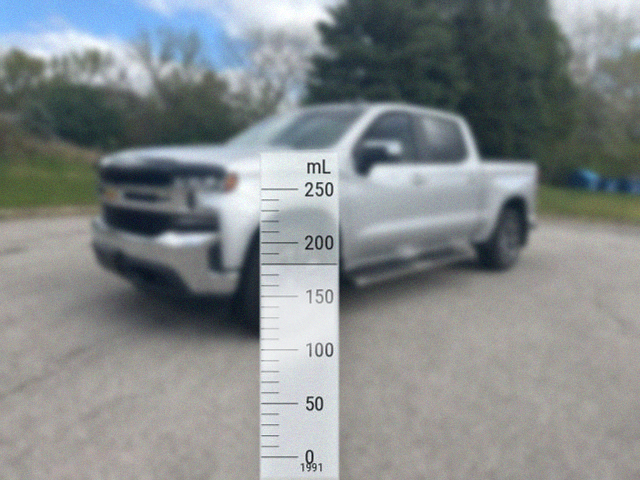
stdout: 180
